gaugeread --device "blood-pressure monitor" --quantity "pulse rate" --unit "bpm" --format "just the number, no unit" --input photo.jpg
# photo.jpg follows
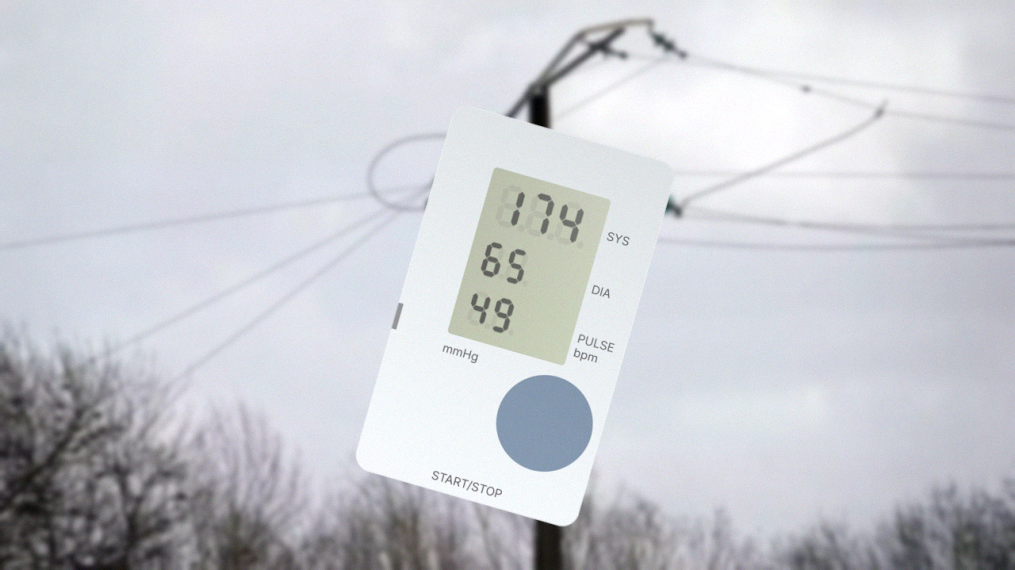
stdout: 49
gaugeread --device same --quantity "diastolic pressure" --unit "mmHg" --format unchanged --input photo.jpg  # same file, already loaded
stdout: 65
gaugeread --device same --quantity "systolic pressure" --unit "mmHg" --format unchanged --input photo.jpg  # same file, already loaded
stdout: 174
